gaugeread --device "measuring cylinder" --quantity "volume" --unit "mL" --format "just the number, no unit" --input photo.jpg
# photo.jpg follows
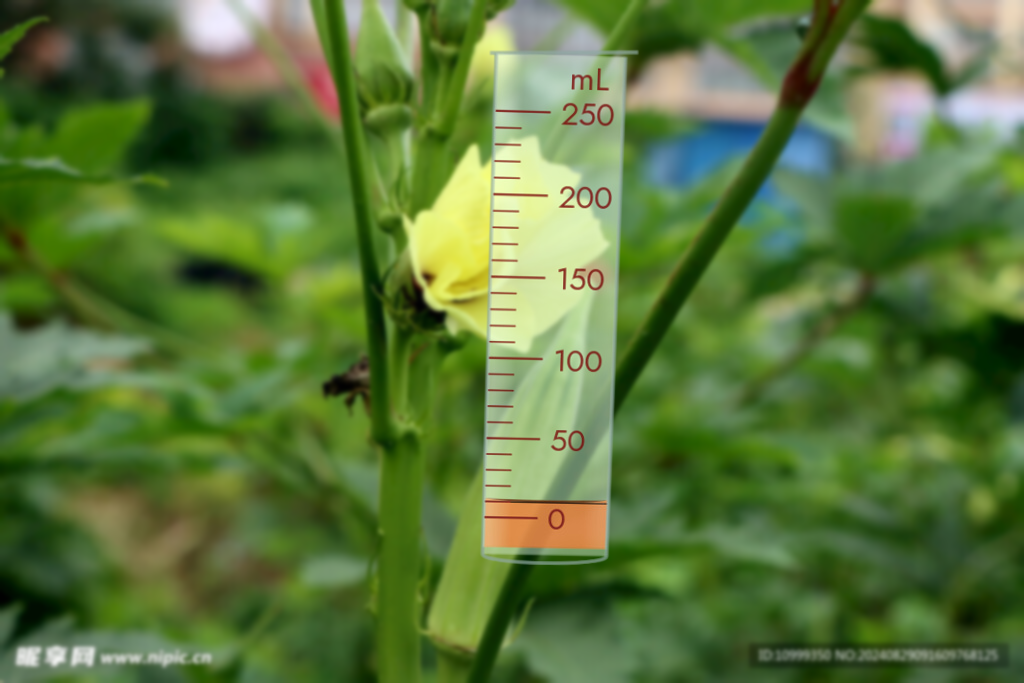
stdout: 10
